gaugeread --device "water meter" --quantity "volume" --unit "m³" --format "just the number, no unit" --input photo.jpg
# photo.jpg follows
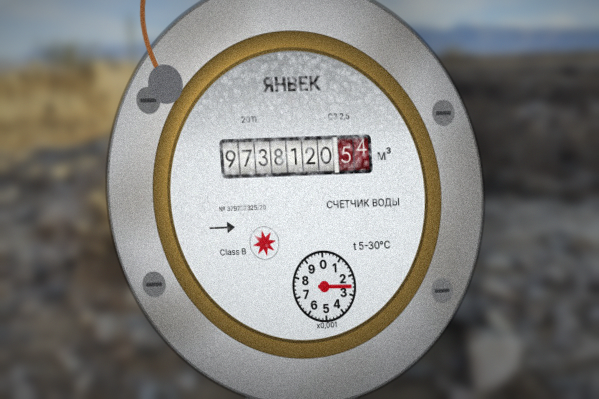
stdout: 9738120.542
